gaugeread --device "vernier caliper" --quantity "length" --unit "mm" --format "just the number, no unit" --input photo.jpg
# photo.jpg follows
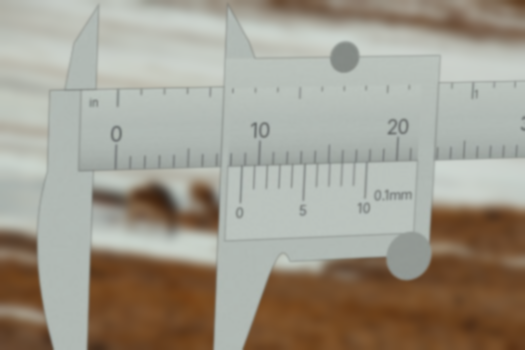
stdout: 8.8
